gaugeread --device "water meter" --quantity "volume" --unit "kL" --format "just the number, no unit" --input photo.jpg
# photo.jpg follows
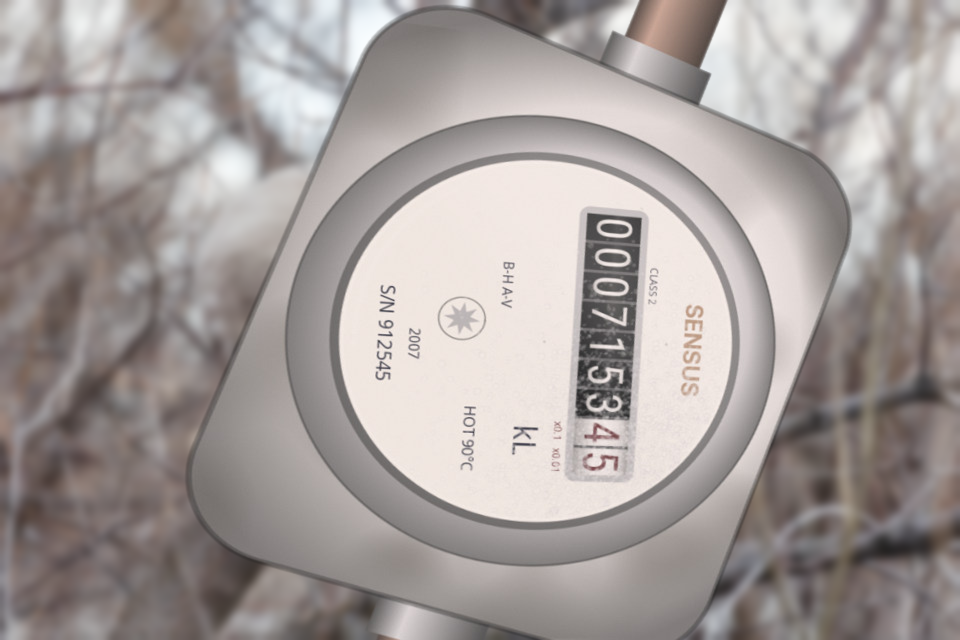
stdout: 7153.45
